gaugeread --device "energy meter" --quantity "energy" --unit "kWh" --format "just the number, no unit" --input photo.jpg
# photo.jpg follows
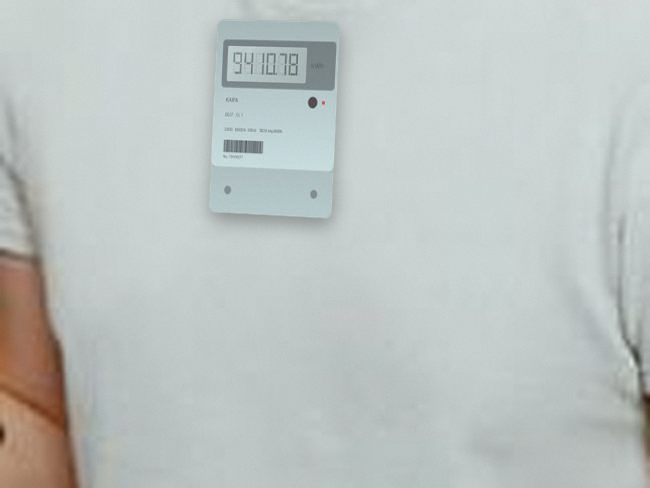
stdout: 9410.78
